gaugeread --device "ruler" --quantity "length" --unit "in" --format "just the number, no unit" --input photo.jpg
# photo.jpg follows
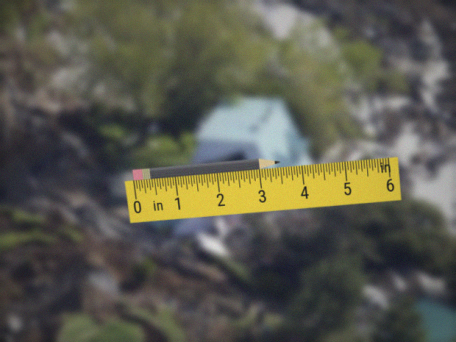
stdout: 3.5
